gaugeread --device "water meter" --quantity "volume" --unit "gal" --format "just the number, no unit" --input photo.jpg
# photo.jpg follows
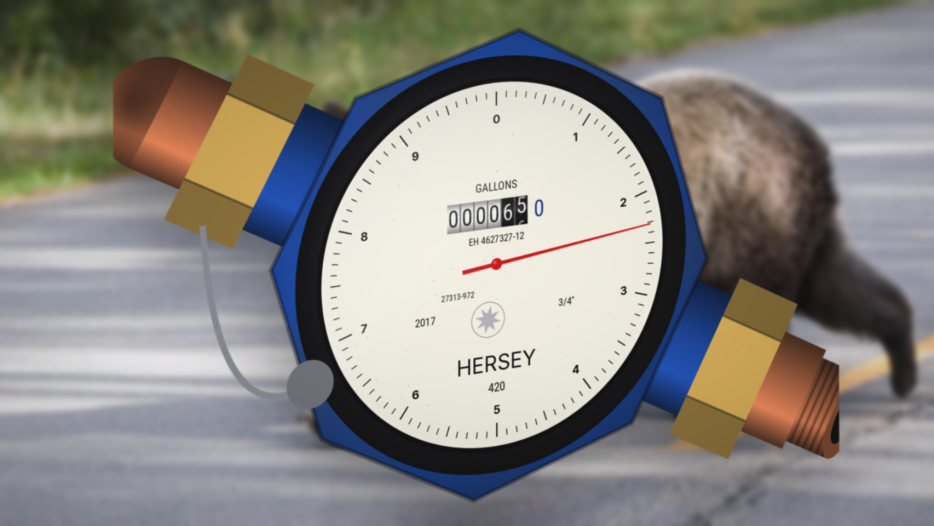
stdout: 652.3
